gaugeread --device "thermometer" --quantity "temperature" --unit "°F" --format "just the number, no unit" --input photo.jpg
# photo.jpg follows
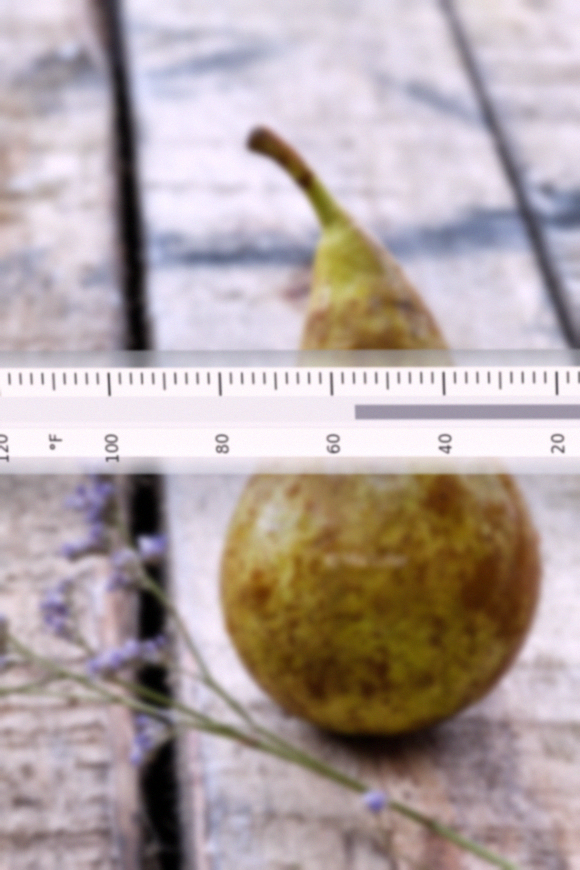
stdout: 56
